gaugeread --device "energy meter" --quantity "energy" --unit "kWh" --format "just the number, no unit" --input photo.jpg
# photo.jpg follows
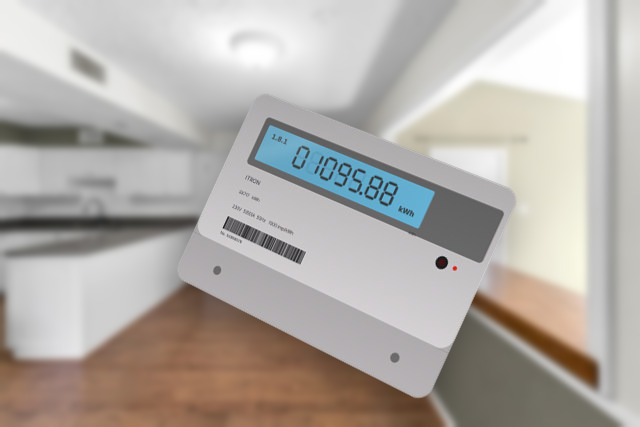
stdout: 1095.88
